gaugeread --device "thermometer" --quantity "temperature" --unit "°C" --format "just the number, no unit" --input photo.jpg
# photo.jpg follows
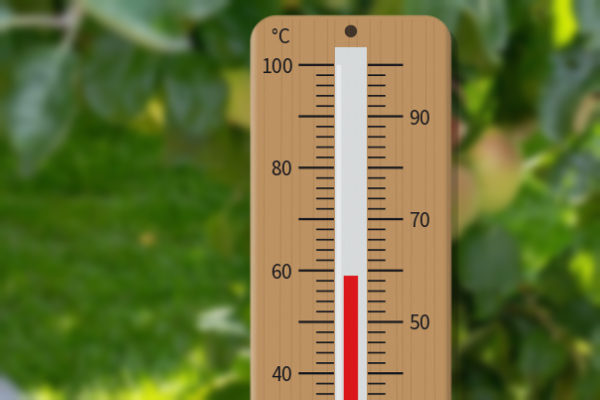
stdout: 59
